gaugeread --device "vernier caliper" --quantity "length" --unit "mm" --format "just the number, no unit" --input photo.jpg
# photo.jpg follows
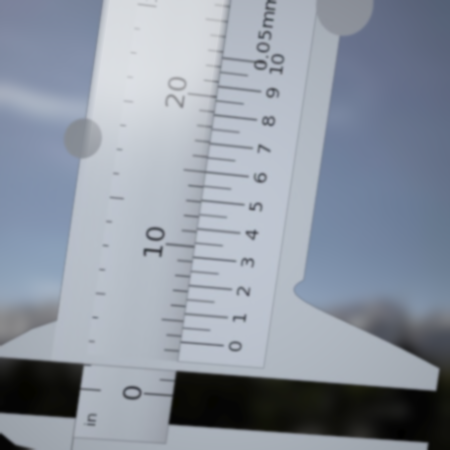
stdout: 3.6
